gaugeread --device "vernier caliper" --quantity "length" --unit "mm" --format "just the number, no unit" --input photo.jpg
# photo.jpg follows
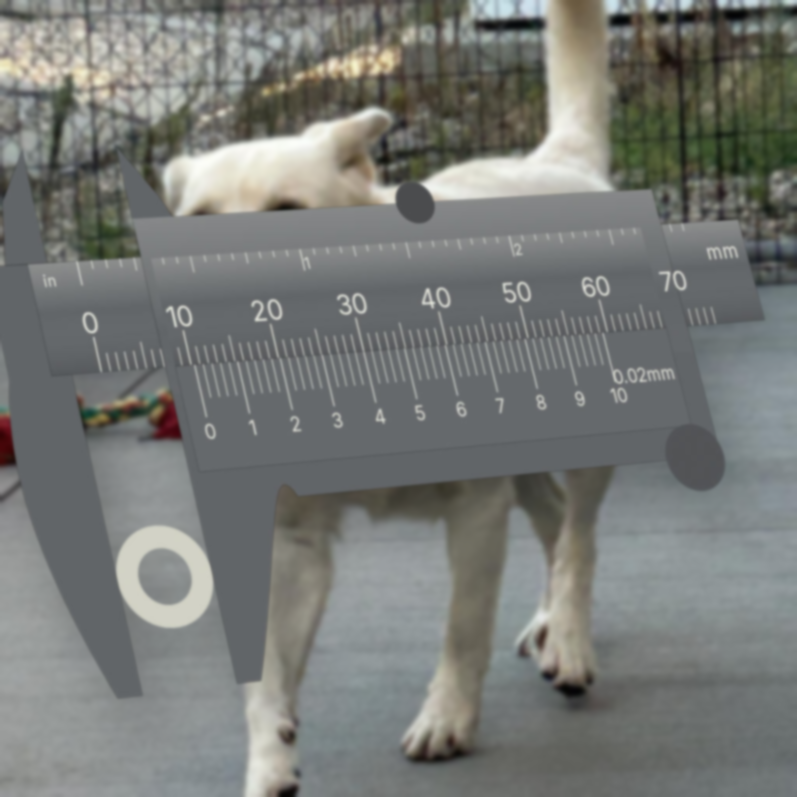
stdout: 10.4
